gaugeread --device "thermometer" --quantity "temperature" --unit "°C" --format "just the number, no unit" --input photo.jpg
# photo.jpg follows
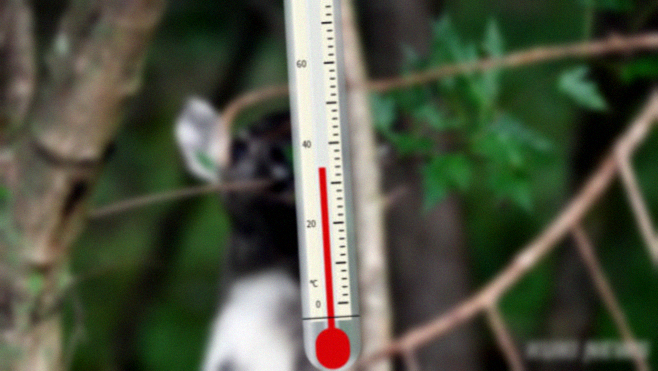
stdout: 34
